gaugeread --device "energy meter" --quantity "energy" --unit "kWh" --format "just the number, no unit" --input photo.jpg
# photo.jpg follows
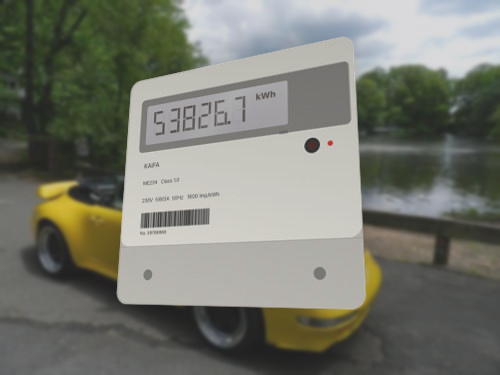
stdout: 53826.7
